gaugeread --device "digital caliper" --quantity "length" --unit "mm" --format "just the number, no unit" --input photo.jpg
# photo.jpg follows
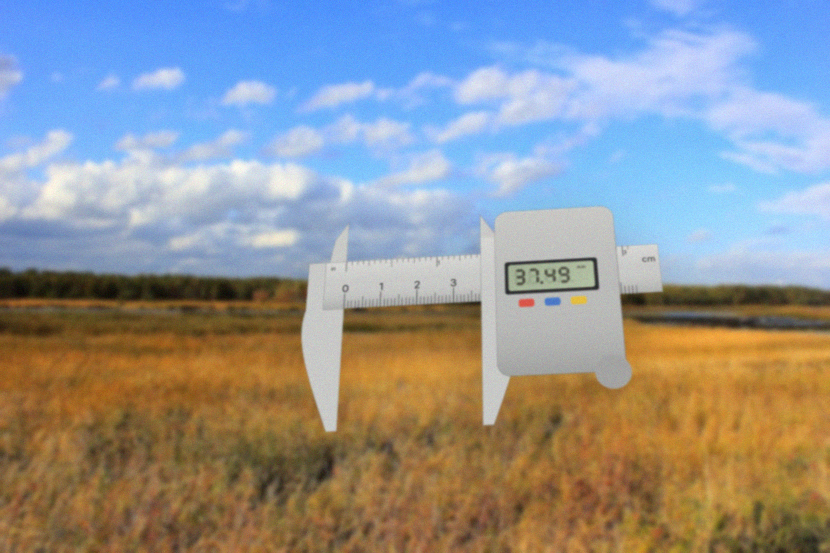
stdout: 37.49
